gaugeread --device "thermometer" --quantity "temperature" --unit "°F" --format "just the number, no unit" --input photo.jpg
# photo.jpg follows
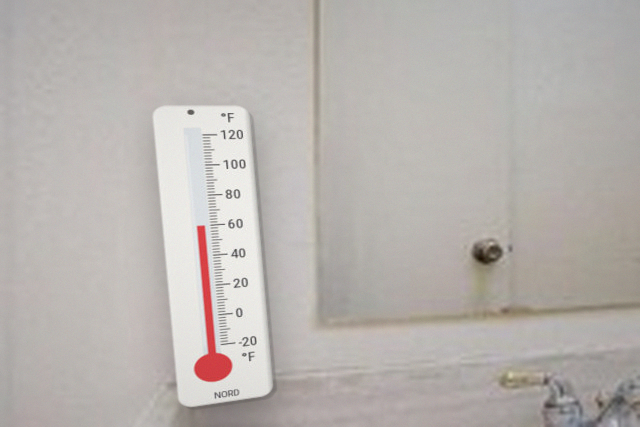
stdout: 60
